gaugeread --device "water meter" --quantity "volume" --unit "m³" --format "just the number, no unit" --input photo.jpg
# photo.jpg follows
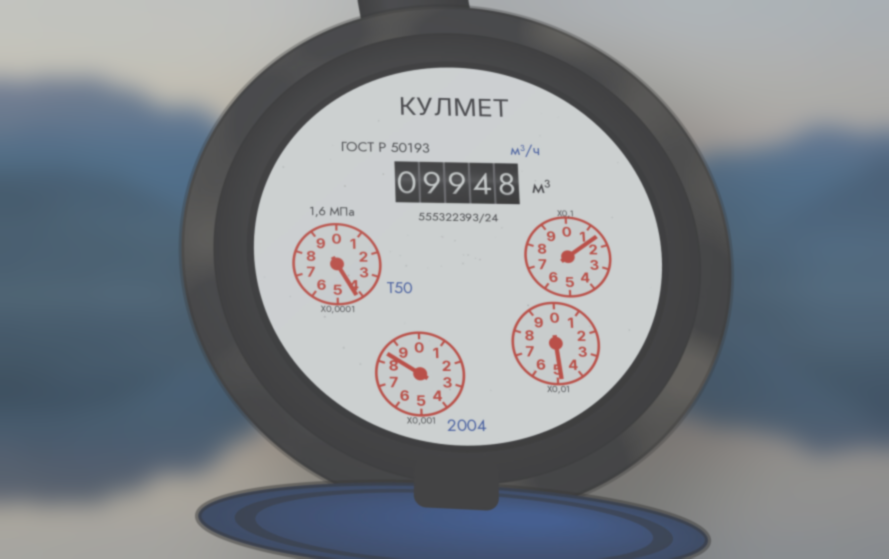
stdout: 9948.1484
